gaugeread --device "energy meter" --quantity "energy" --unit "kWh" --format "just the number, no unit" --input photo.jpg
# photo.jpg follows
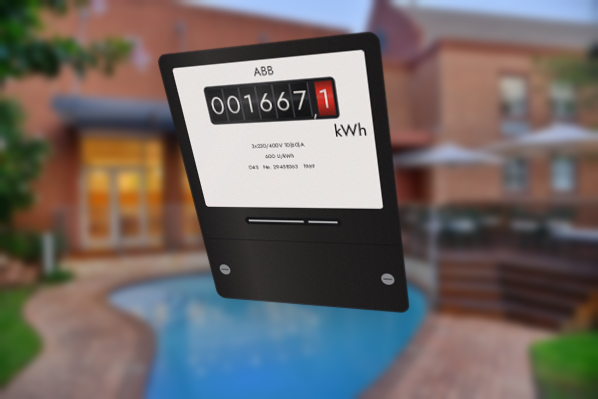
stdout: 1667.1
